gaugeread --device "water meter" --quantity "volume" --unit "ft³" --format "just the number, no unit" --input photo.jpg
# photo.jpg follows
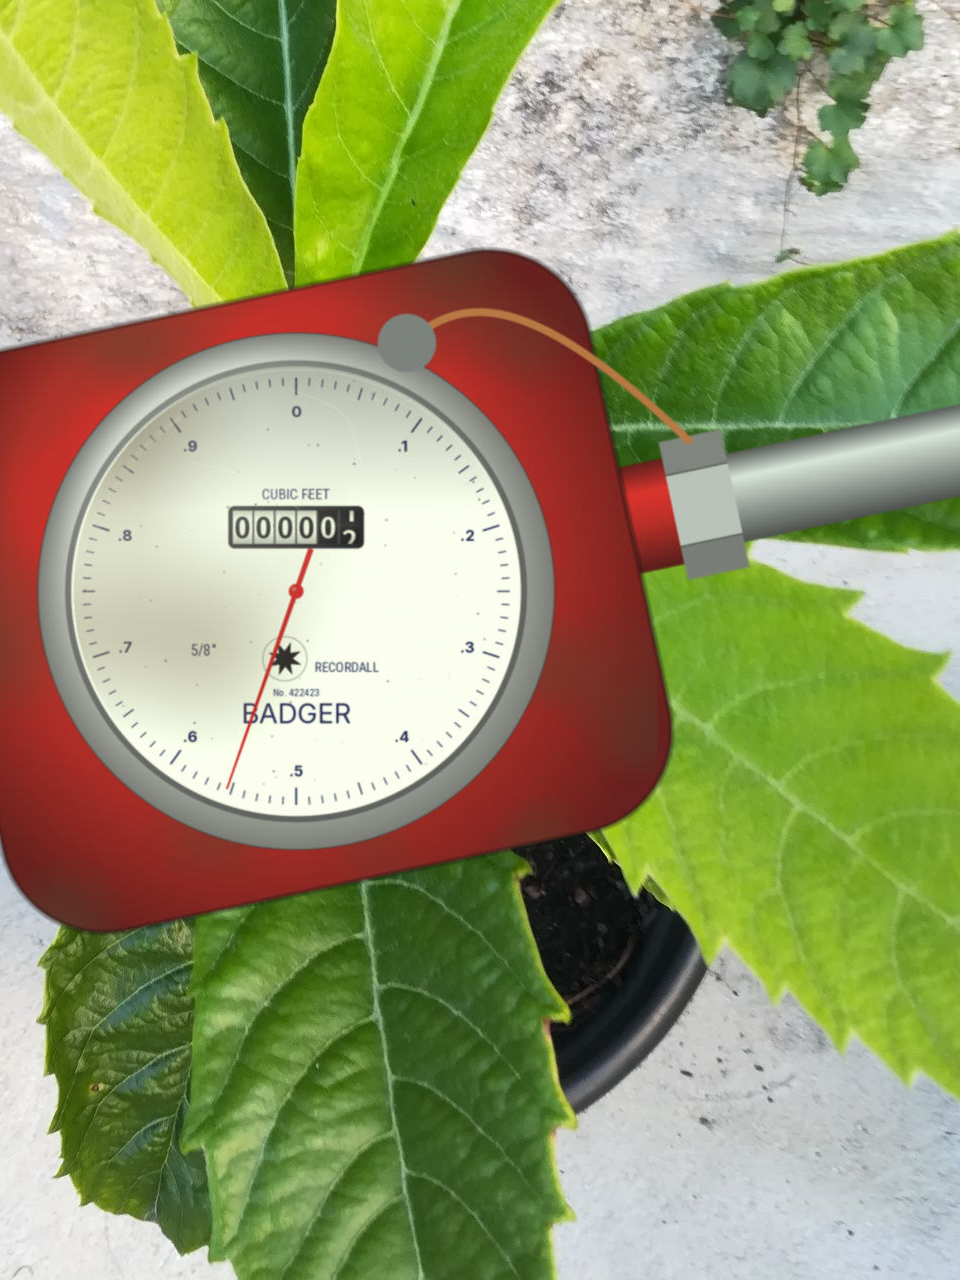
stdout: 1.55
